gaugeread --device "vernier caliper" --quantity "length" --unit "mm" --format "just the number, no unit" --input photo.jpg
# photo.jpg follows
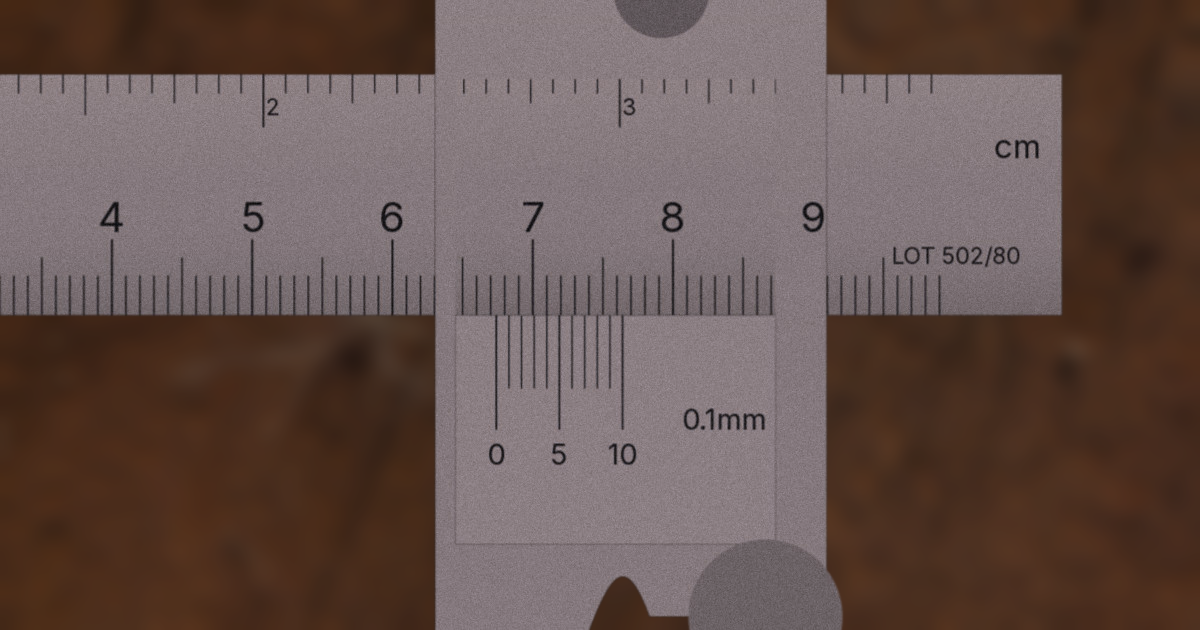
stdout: 67.4
